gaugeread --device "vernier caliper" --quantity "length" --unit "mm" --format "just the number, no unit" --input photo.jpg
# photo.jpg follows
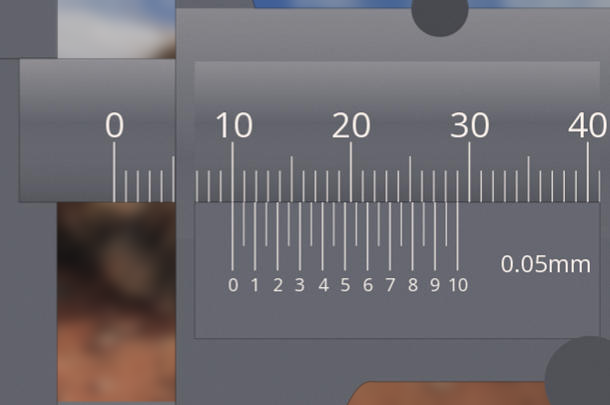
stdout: 10.0
